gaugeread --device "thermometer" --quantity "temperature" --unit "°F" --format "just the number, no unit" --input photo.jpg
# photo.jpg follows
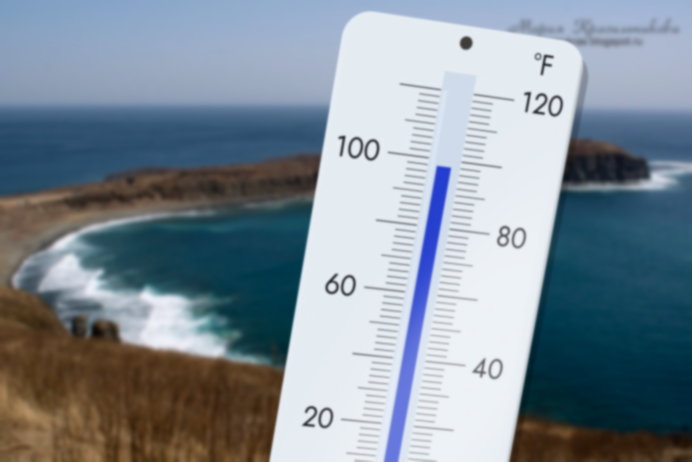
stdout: 98
